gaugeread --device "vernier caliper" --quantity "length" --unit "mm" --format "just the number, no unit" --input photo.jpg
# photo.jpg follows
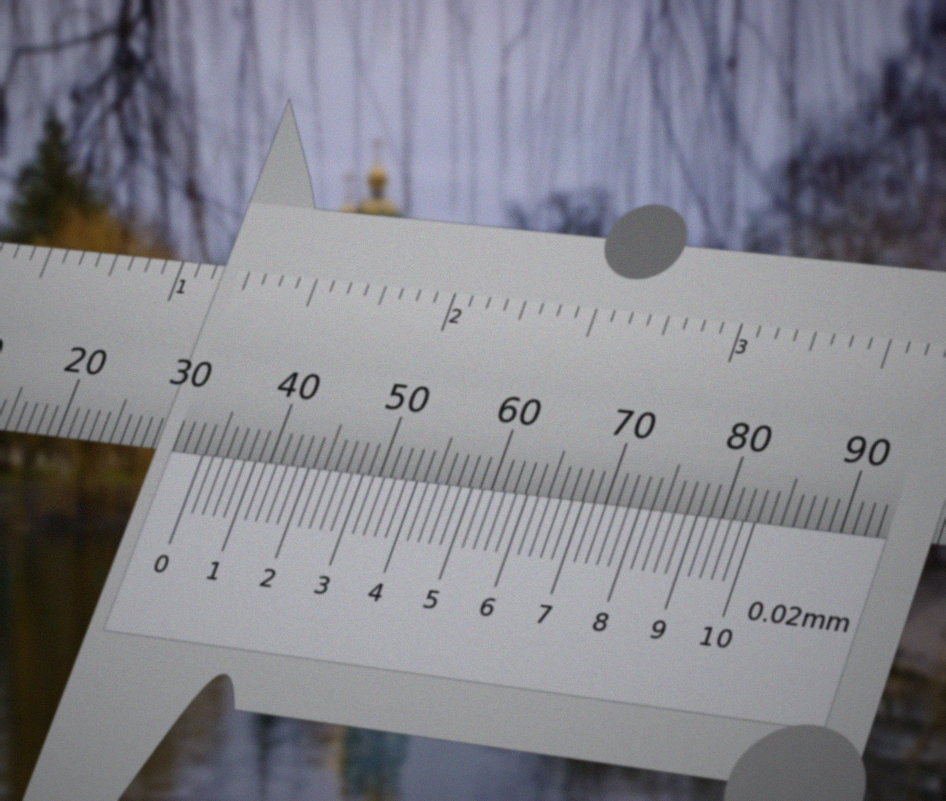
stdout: 33.8
